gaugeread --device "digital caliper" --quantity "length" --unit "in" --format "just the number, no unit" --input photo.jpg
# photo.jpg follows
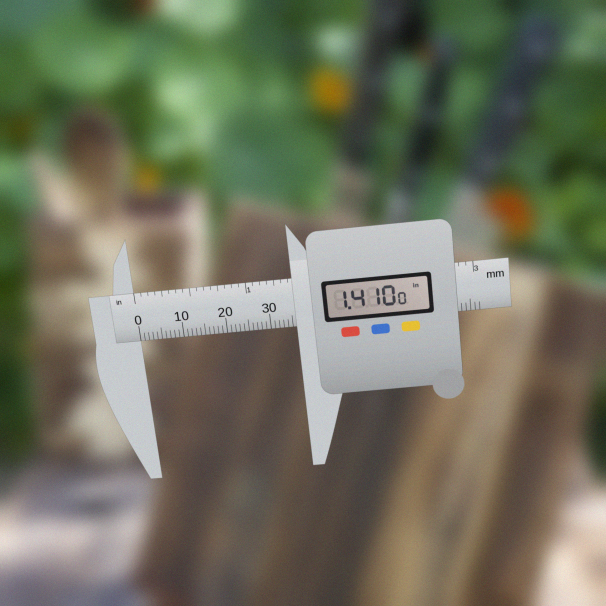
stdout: 1.4100
